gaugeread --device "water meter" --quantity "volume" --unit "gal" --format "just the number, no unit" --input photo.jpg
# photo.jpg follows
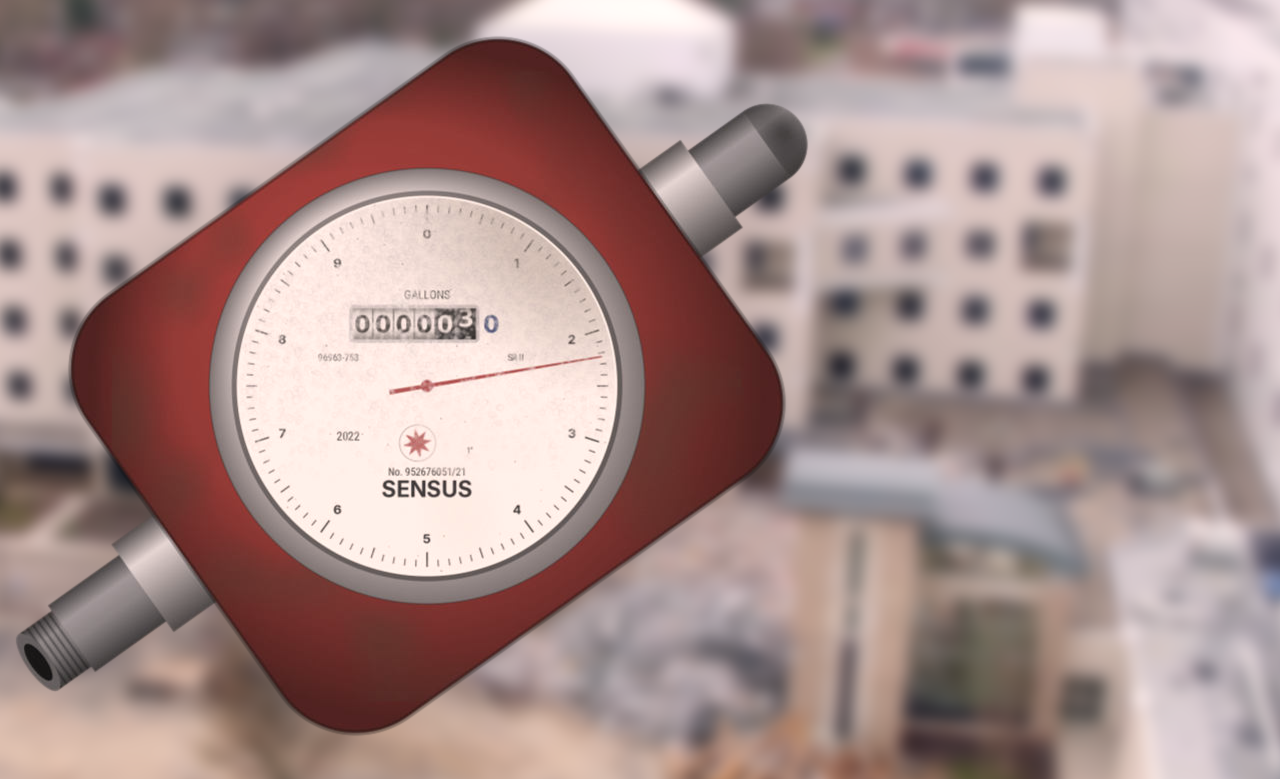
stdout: 32.2
